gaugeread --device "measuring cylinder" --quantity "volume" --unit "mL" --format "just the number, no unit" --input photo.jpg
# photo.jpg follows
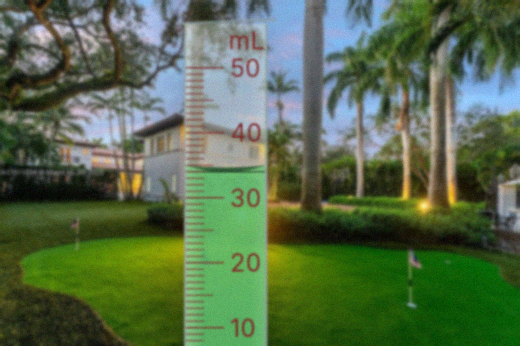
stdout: 34
